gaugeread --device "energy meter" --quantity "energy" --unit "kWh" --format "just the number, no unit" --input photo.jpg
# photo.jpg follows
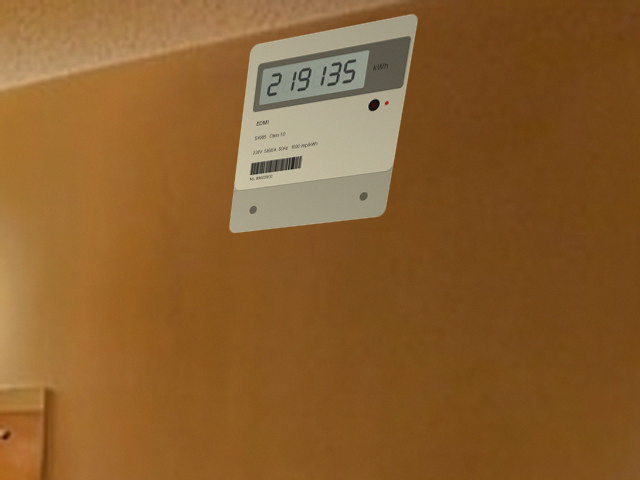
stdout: 219135
